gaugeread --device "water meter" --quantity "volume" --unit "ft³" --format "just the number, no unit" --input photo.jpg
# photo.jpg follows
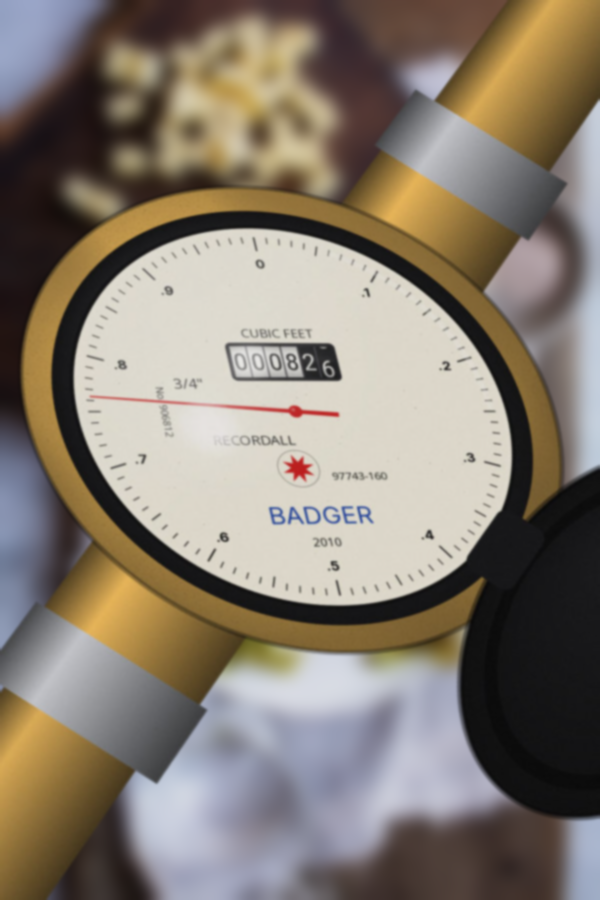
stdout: 825.76
